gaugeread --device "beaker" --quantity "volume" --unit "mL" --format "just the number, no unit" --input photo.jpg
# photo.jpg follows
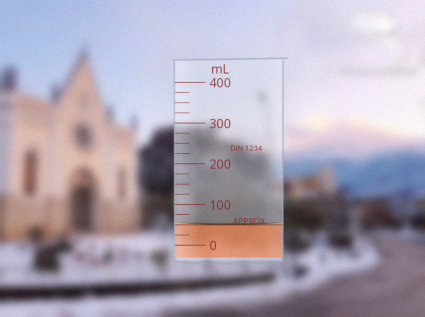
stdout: 50
